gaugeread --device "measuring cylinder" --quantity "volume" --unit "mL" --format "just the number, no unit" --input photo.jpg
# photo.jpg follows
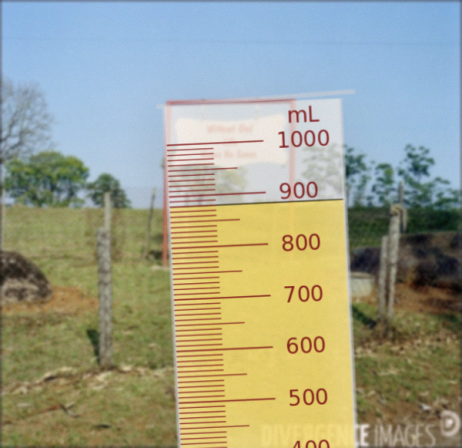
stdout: 880
